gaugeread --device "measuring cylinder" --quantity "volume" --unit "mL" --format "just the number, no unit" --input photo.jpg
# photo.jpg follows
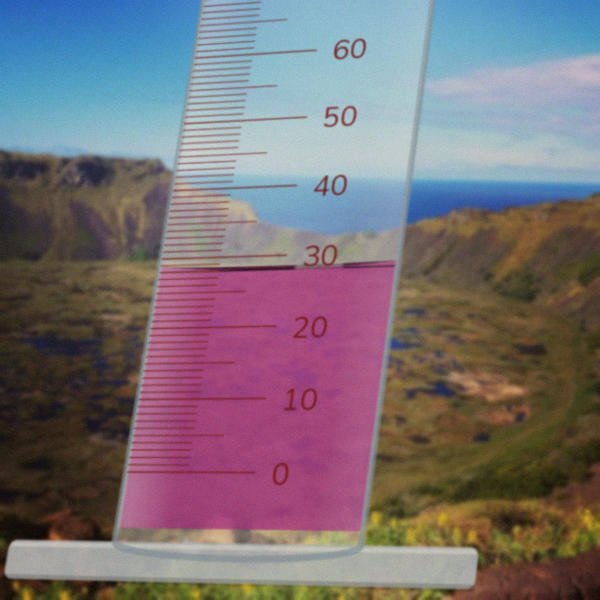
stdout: 28
